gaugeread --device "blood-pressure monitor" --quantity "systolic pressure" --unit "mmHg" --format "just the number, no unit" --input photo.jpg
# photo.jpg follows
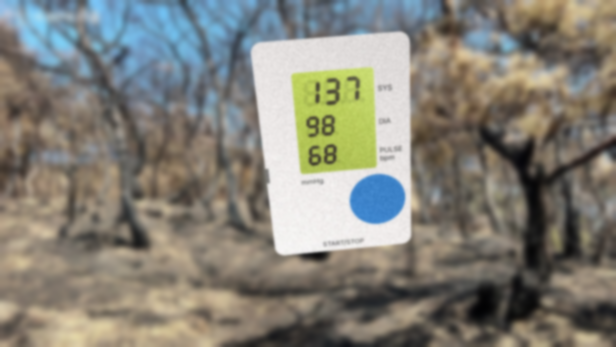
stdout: 137
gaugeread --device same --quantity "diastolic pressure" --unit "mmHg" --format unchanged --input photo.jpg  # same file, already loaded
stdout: 98
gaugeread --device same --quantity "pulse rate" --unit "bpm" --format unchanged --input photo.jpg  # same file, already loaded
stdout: 68
